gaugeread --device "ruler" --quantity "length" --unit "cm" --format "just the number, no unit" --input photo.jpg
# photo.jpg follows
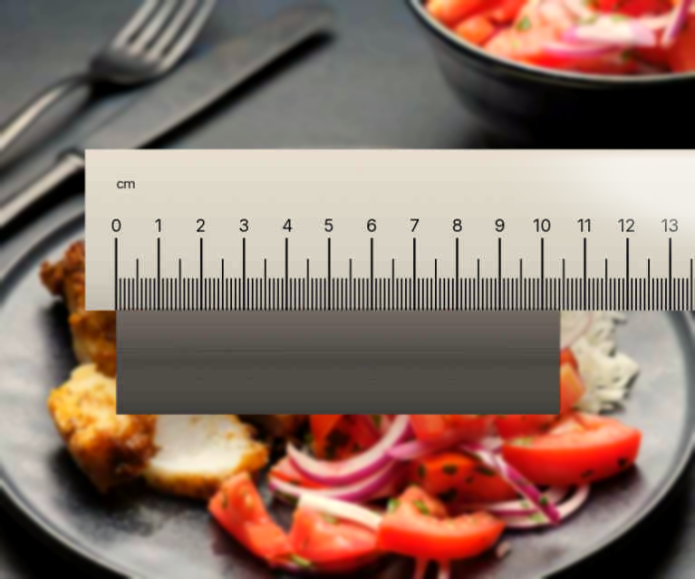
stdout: 10.4
